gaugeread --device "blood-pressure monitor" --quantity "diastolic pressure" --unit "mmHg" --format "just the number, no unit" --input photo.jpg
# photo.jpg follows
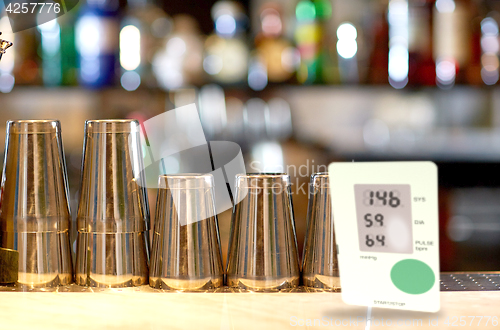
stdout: 59
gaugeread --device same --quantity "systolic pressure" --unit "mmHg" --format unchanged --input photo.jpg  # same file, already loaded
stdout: 146
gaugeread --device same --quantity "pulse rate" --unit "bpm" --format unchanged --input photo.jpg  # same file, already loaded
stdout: 64
